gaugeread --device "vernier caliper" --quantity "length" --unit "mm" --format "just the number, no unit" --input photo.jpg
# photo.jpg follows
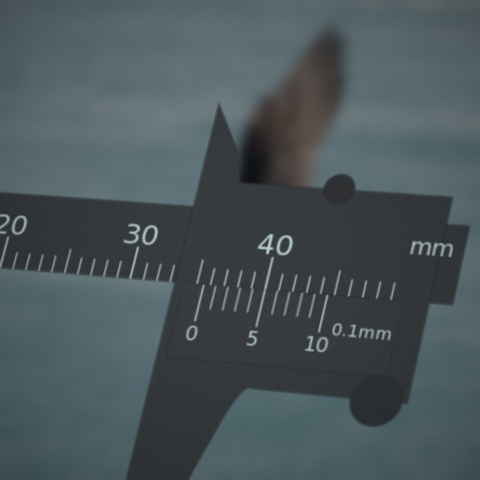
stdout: 35.5
